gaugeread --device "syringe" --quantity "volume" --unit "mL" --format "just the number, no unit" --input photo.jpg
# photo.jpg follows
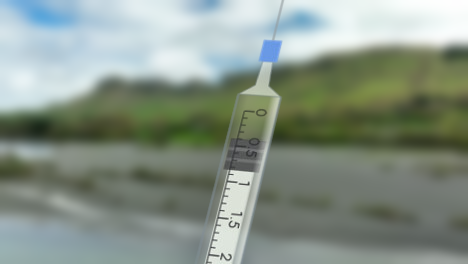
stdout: 0.4
